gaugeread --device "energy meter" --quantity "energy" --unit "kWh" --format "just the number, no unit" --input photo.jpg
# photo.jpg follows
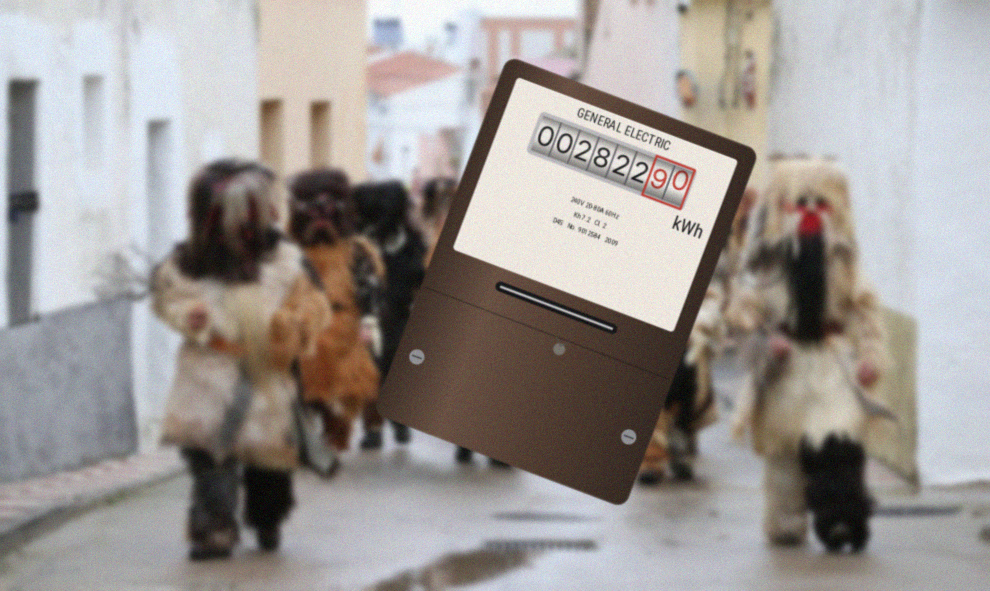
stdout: 2822.90
